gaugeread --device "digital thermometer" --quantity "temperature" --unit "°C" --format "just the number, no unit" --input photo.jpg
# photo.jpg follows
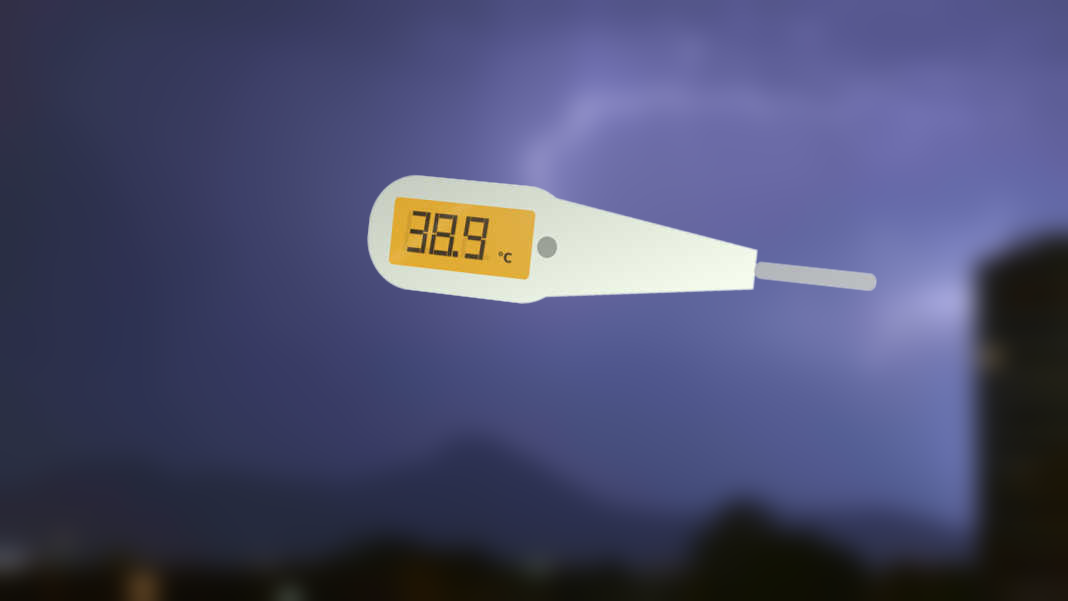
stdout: 38.9
